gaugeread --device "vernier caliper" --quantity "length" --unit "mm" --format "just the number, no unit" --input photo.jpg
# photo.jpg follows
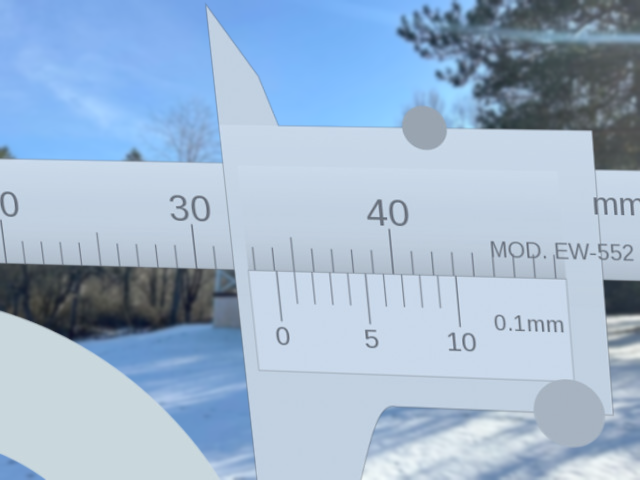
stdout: 34.1
